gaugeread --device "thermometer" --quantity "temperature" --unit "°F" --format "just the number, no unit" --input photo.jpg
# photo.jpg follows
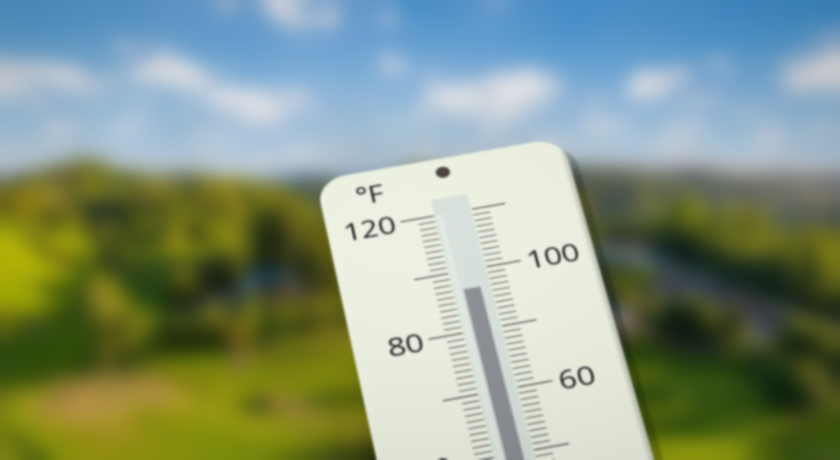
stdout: 94
